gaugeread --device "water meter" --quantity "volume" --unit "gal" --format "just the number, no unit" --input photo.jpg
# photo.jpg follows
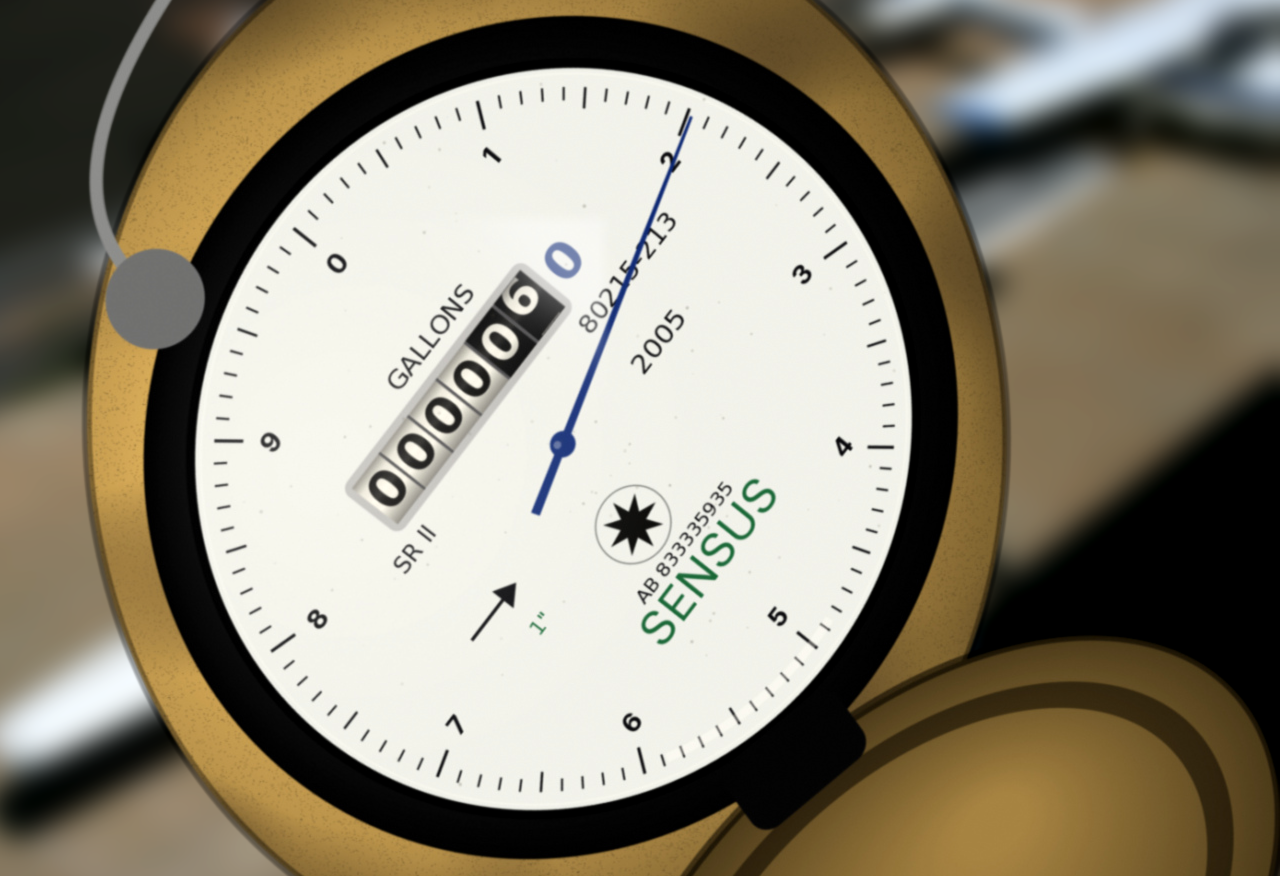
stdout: 62.0
